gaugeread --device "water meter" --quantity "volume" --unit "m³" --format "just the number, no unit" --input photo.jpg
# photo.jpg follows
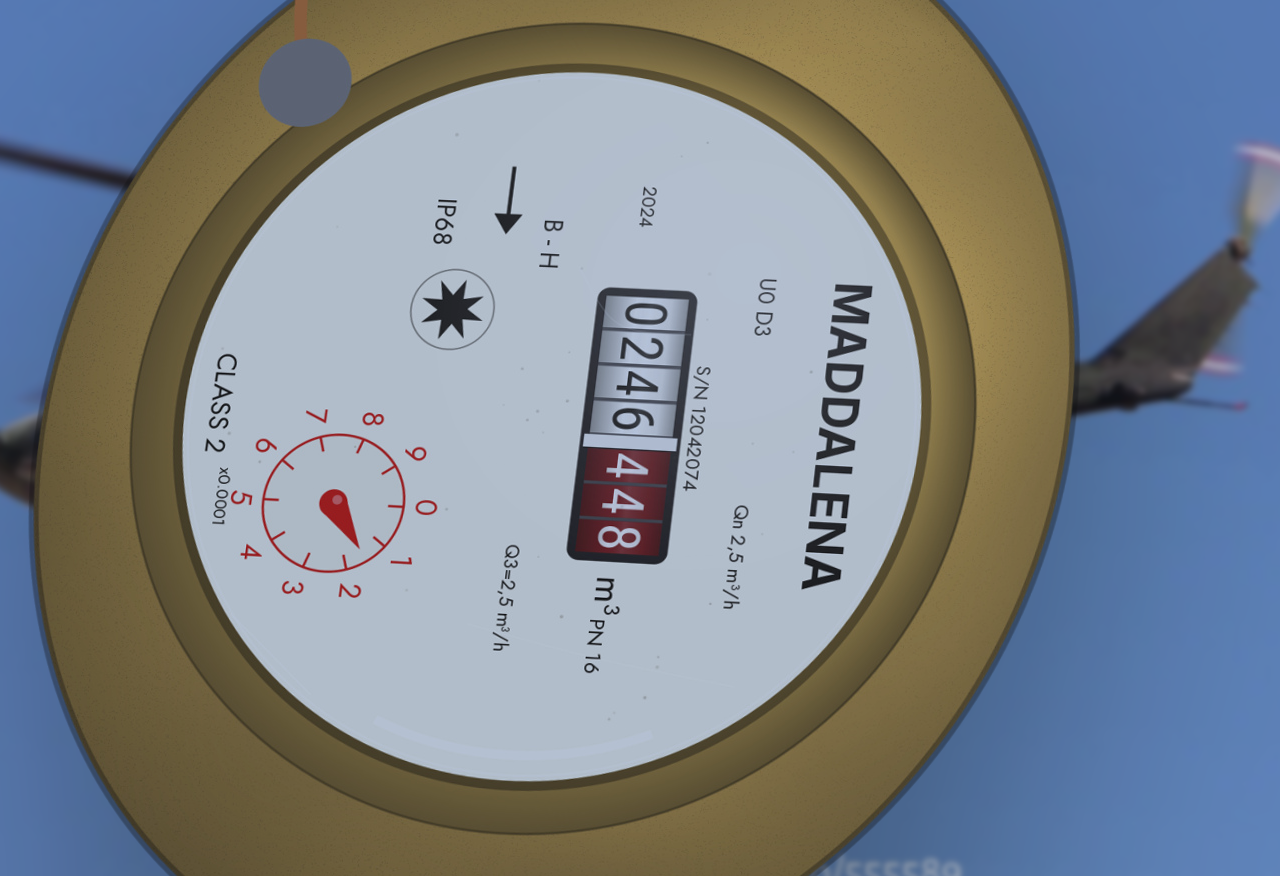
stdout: 246.4481
